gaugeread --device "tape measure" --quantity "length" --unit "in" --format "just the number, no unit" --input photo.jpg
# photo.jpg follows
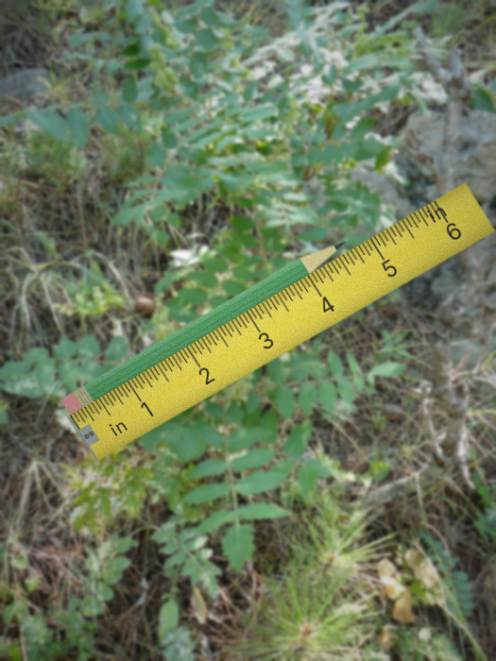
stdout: 4.6875
